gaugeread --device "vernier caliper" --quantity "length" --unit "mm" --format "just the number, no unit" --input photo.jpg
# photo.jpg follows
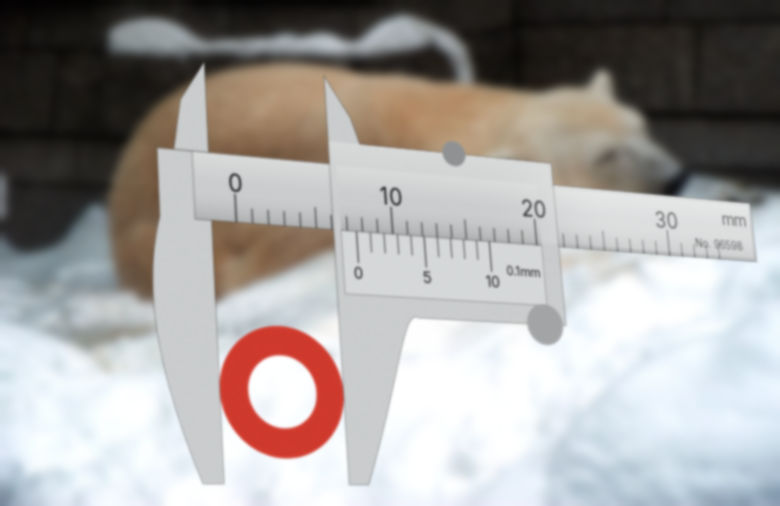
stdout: 7.6
